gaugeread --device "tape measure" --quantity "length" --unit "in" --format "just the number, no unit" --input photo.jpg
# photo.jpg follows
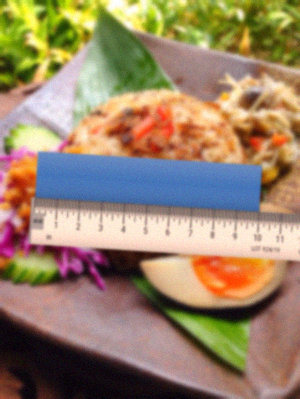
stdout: 10
